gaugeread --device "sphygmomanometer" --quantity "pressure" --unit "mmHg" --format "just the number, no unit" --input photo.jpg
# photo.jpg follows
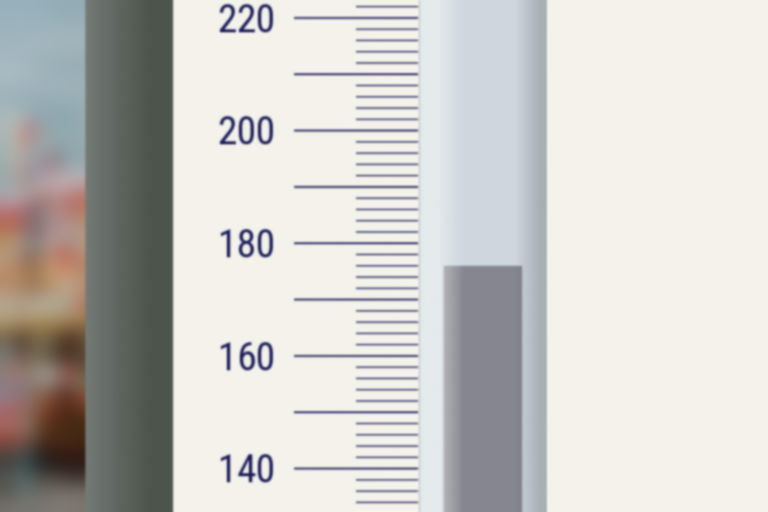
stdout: 176
